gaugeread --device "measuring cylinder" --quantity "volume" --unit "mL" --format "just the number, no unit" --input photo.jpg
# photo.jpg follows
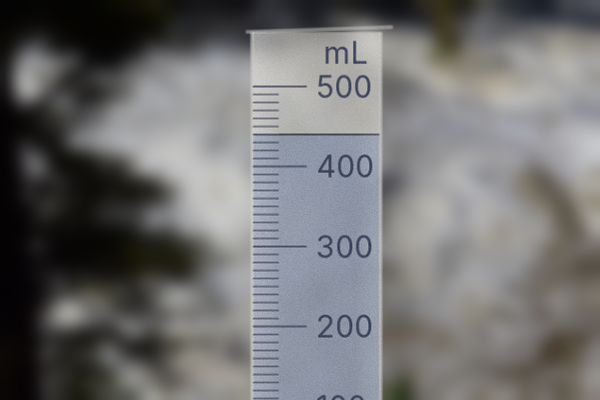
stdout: 440
